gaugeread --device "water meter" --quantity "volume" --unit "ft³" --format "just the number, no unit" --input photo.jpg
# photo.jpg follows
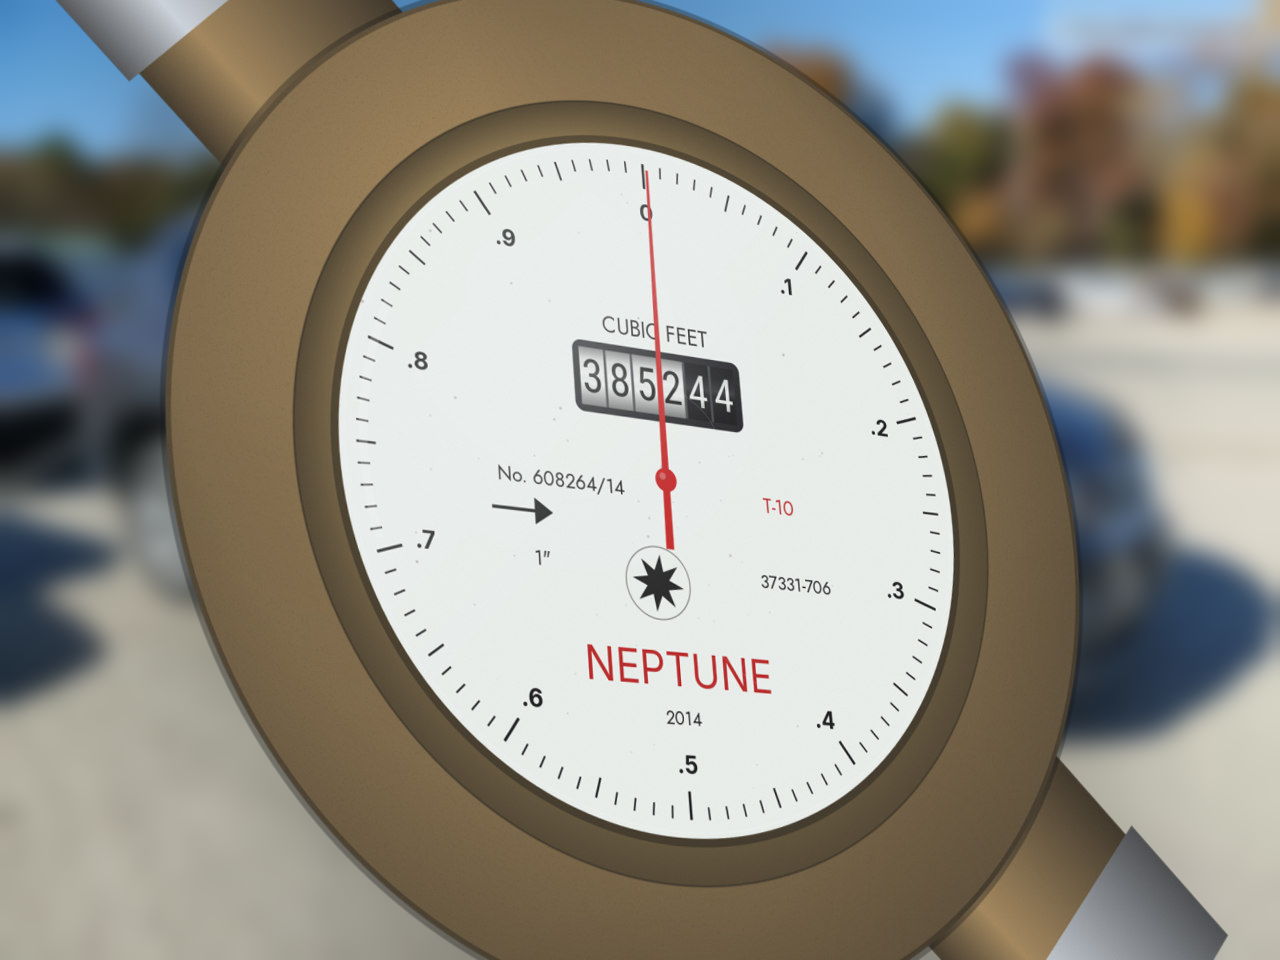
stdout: 385244.00
